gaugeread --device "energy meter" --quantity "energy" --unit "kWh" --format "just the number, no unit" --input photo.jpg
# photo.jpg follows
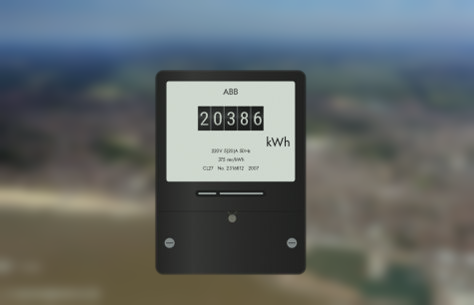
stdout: 20386
